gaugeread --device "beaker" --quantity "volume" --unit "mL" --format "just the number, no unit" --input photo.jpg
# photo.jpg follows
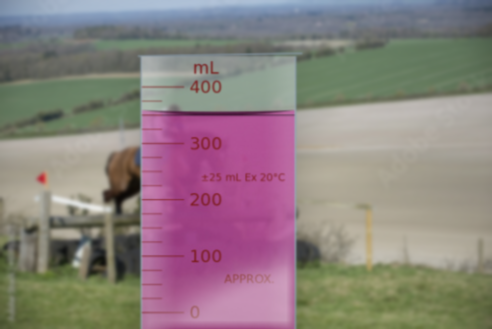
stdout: 350
